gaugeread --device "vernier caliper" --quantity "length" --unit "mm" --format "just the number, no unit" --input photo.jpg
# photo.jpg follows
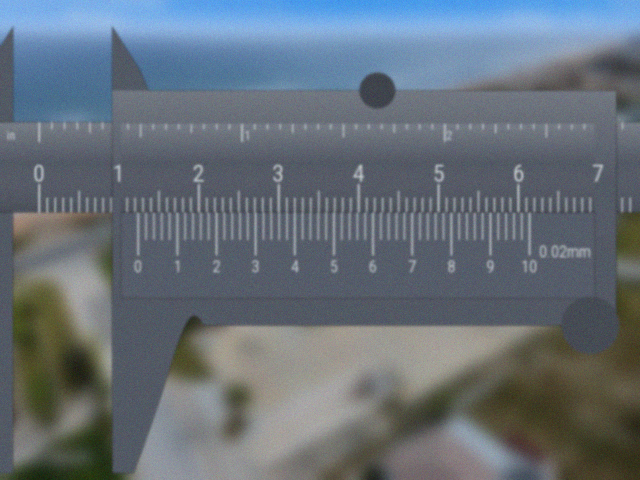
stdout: 12.4
